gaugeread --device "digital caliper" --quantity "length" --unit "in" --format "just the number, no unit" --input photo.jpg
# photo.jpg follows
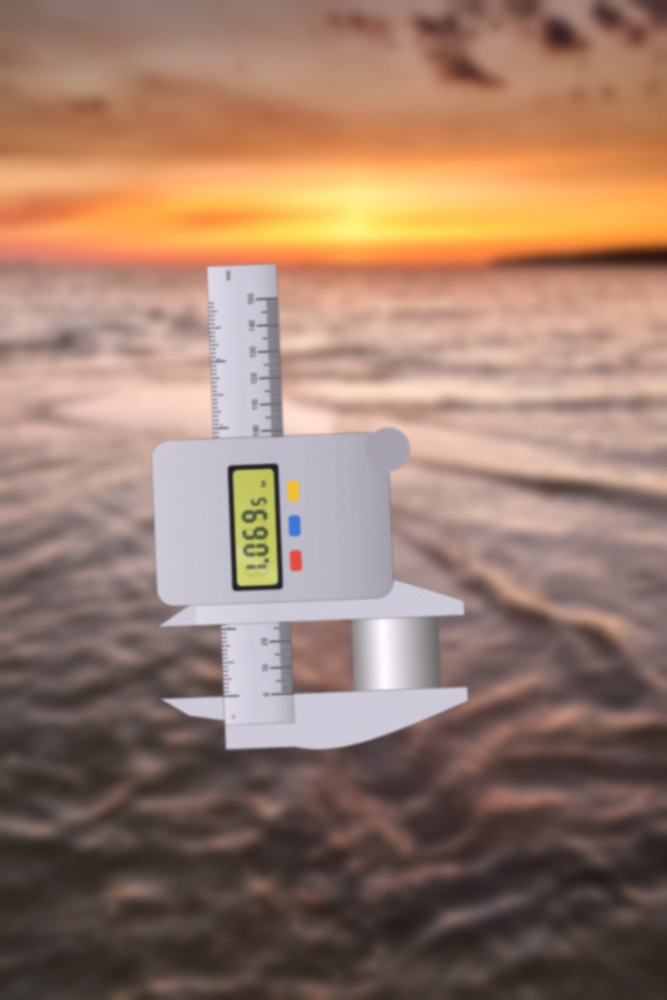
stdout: 1.0695
